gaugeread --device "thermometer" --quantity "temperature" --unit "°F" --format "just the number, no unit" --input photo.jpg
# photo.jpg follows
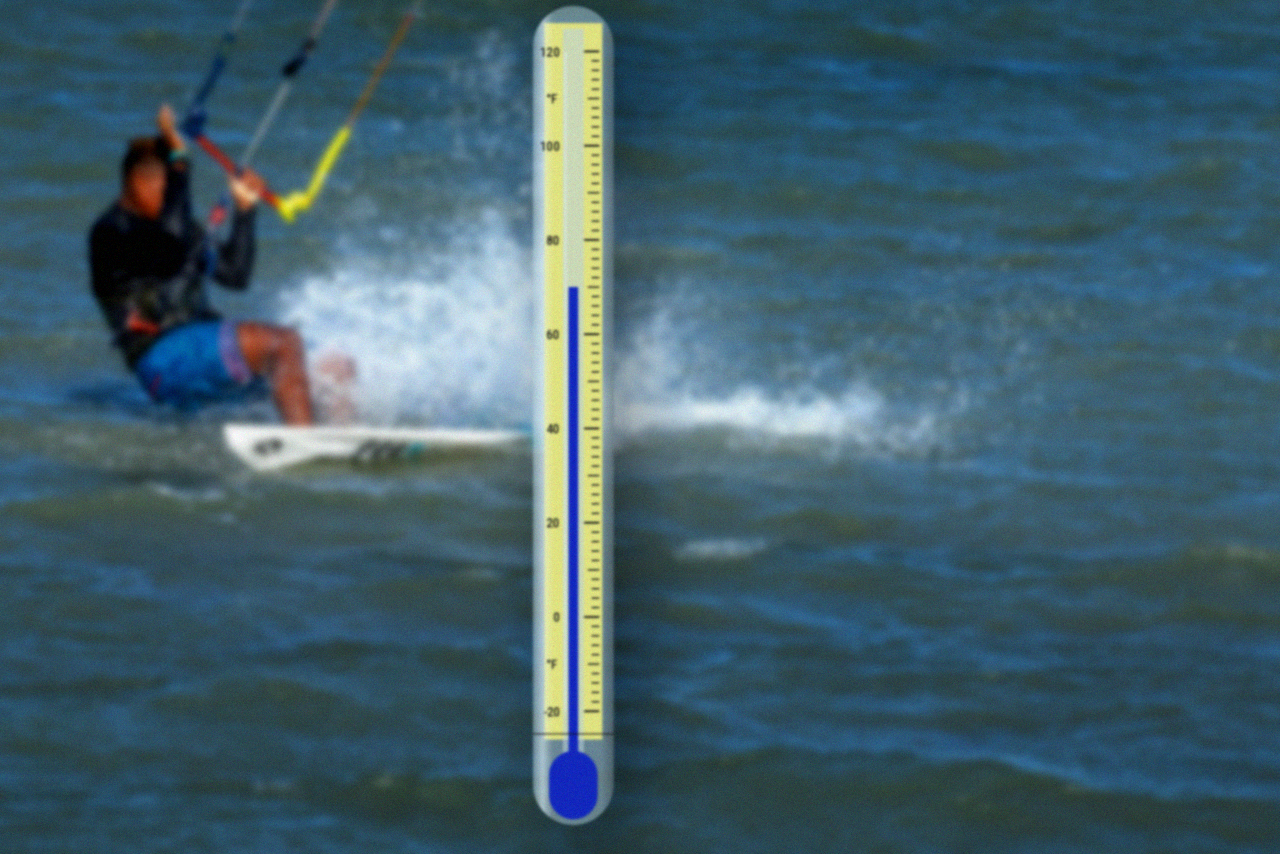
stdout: 70
